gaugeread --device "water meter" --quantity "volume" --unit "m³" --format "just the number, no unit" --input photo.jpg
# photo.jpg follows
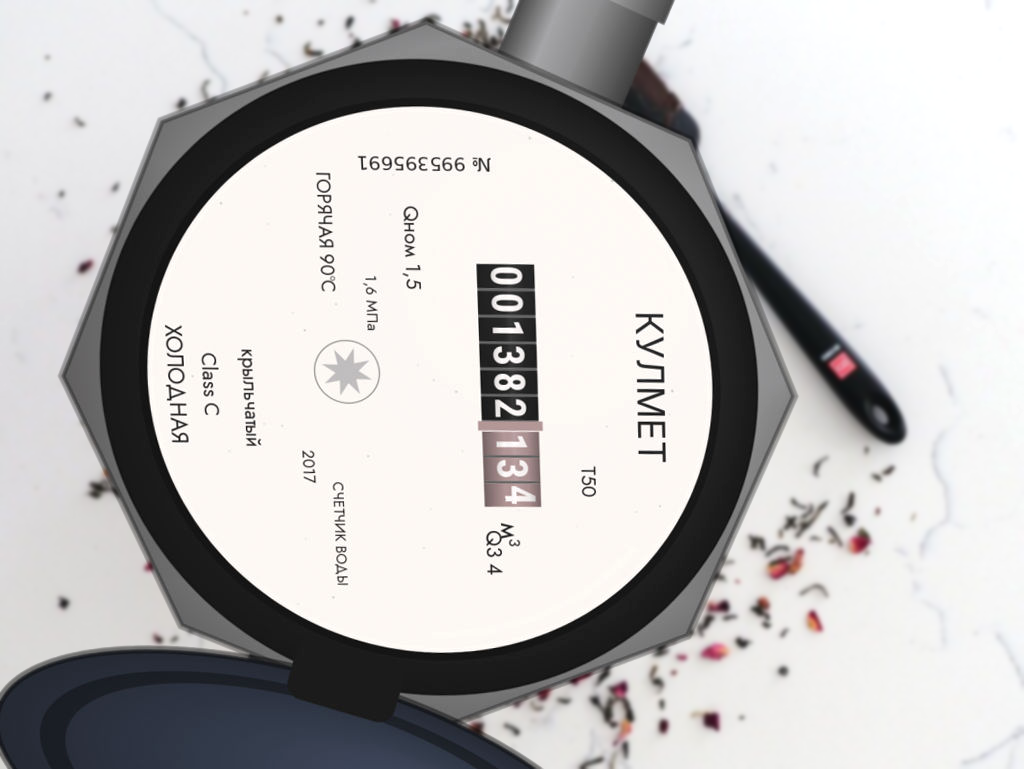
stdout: 1382.134
